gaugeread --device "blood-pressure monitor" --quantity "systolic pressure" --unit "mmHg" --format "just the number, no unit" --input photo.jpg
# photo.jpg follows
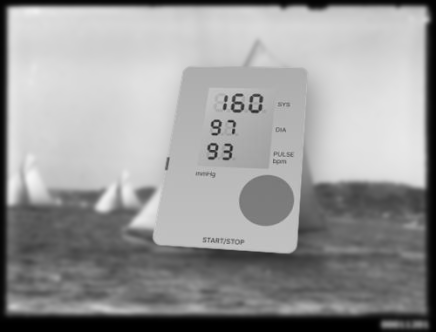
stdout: 160
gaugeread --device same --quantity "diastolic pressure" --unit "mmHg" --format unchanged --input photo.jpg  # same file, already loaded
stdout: 97
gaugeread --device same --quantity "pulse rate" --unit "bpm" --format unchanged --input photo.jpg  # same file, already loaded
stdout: 93
